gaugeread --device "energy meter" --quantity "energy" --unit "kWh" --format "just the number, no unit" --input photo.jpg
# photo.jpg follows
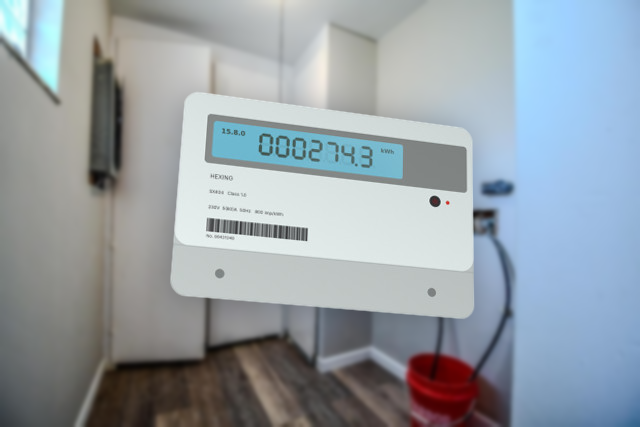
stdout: 274.3
